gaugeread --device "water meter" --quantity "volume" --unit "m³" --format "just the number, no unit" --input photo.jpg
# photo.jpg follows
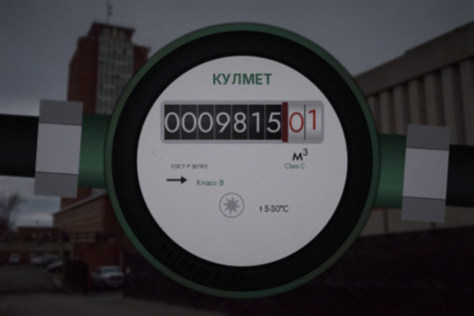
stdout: 9815.01
